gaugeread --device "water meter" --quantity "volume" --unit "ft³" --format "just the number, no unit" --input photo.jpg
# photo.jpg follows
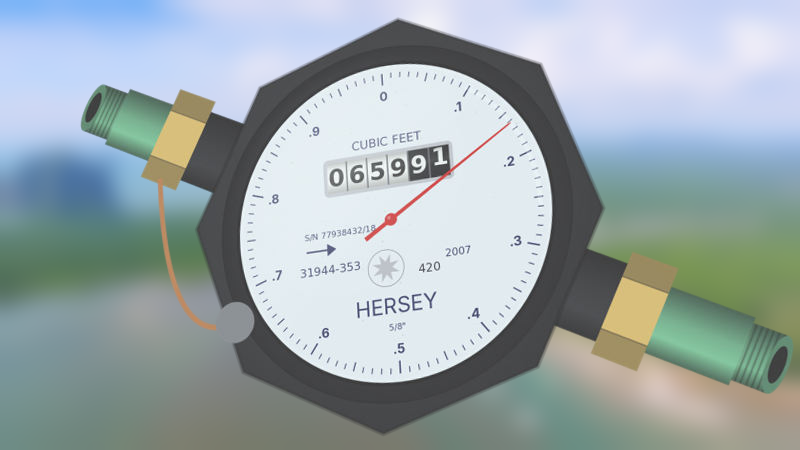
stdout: 65991.16
